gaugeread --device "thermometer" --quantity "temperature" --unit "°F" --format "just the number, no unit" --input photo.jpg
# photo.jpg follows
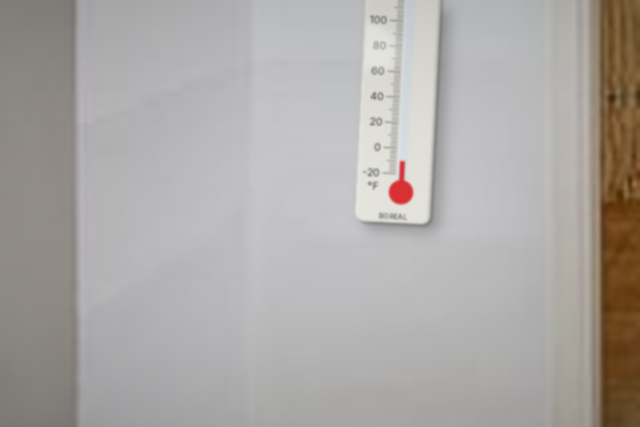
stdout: -10
